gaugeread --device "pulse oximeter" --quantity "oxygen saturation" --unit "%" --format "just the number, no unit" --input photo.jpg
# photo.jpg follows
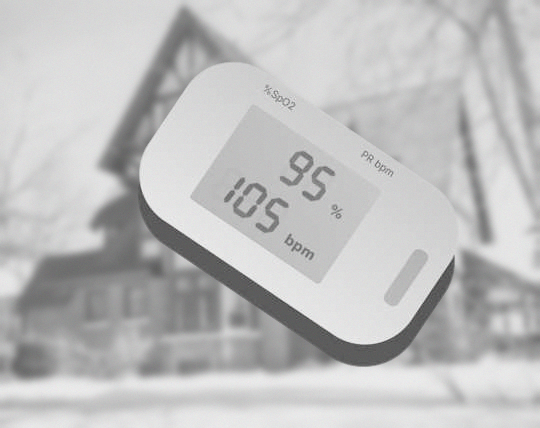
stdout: 95
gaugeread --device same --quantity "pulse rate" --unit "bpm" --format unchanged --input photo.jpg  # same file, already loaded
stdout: 105
